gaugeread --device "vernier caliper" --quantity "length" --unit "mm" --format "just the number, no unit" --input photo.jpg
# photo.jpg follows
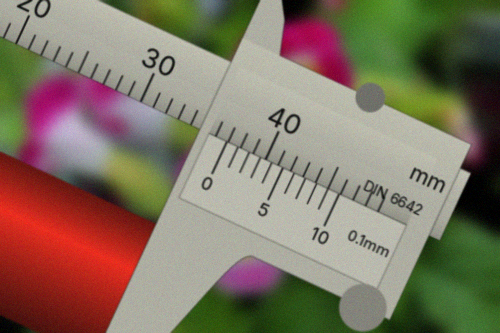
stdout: 36.9
